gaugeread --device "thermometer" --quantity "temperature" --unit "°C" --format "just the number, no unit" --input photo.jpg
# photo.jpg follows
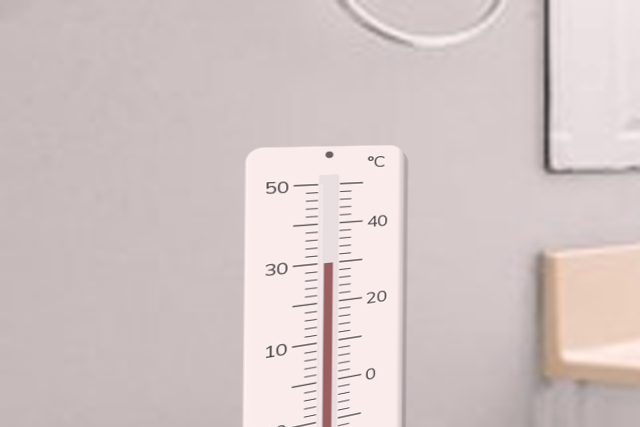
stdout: 30
